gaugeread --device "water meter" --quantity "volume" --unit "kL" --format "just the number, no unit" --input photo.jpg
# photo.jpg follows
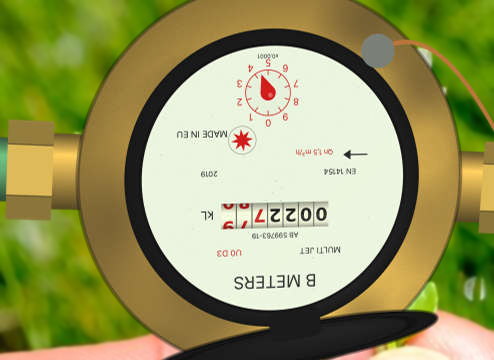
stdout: 22.7794
